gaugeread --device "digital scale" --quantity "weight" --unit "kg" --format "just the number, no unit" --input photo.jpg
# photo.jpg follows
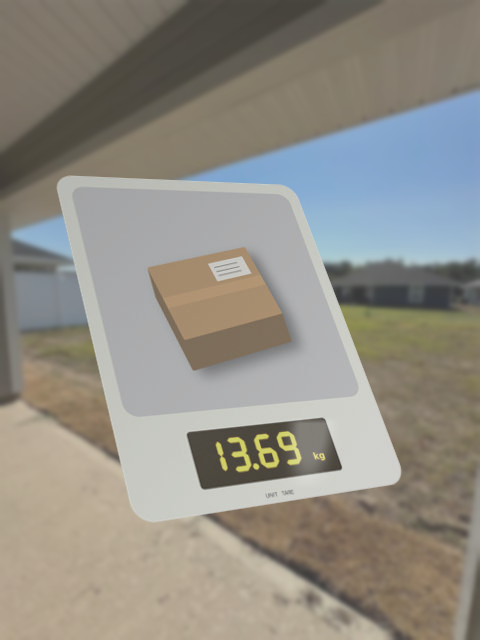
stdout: 13.69
